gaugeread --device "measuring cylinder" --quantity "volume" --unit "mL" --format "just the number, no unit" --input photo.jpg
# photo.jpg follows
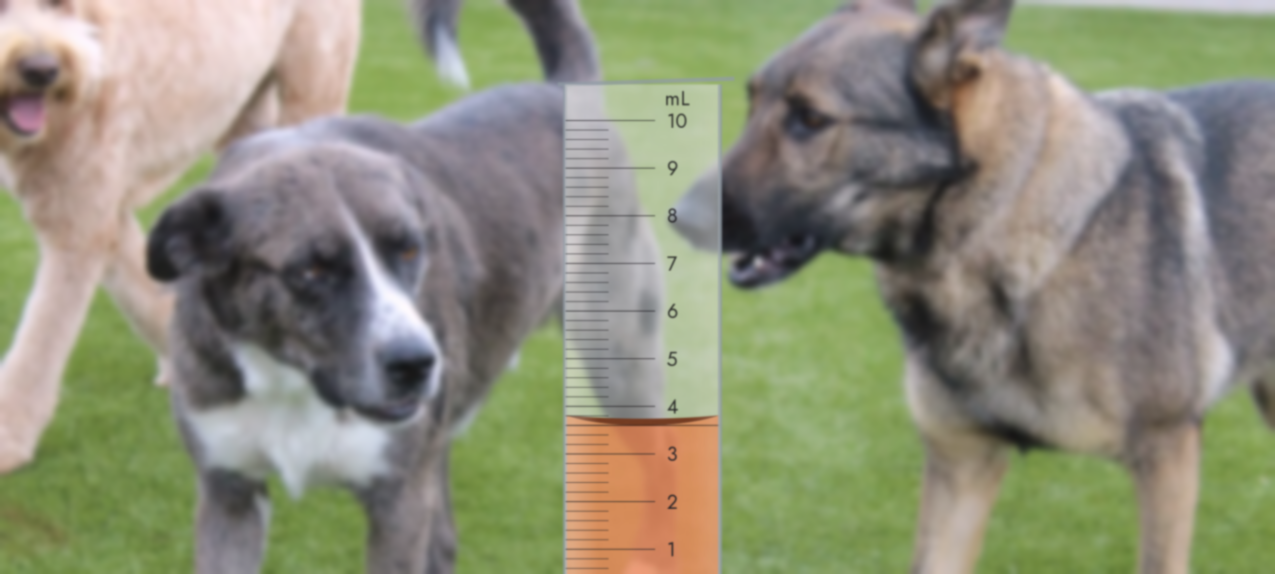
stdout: 3.6
